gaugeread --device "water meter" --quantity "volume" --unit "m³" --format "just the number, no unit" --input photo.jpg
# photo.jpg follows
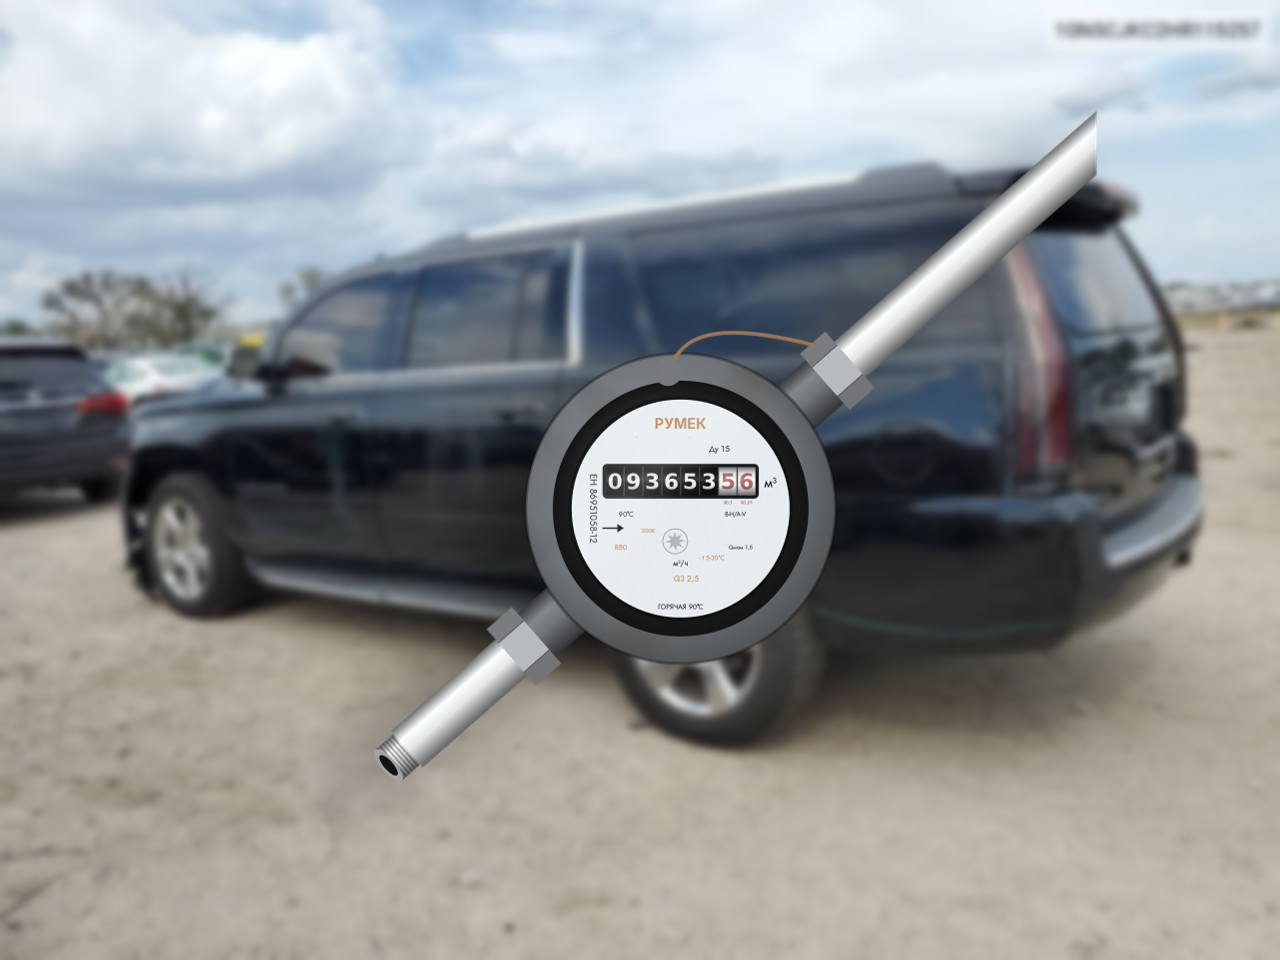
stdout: 93653.56
